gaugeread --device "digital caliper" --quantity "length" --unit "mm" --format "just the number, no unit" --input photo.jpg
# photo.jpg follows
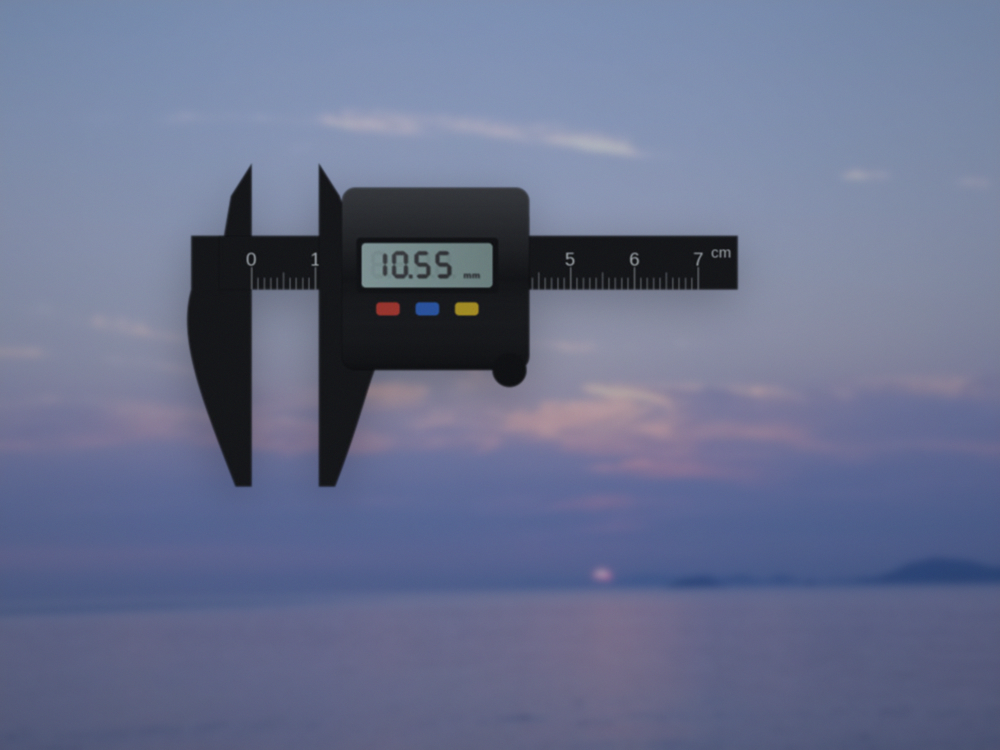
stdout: 10.55
